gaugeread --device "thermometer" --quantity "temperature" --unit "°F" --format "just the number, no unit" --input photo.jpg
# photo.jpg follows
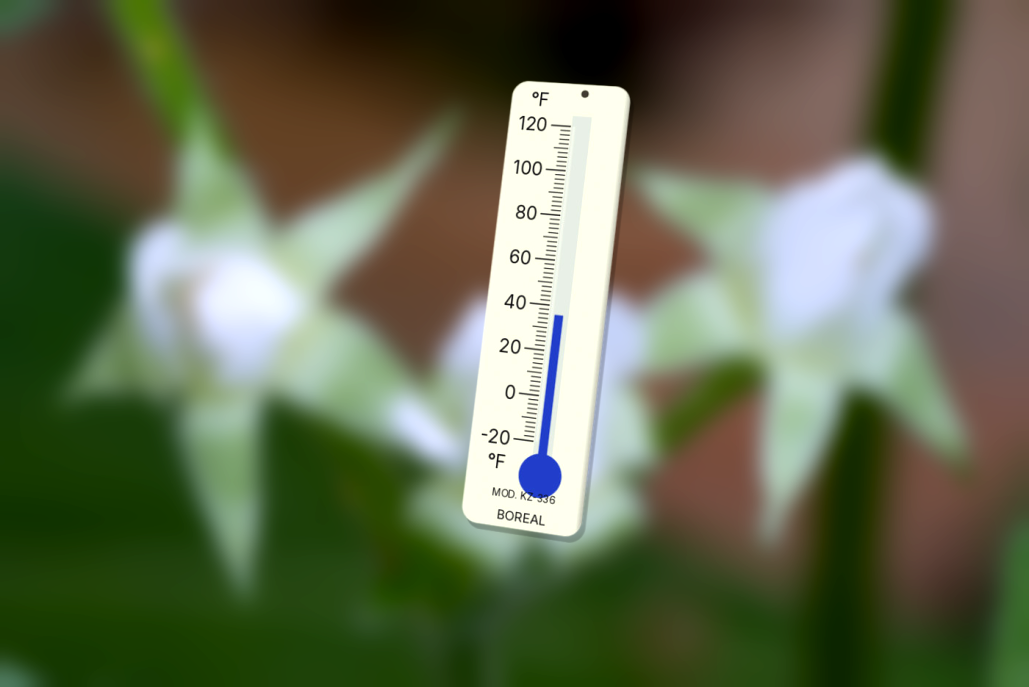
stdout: 36
